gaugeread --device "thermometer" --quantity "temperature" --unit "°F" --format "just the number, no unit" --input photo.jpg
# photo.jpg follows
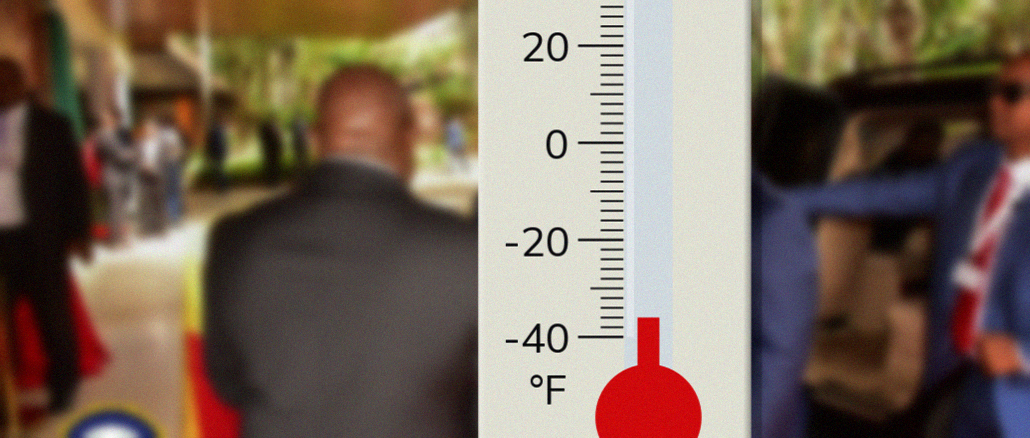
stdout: -36
